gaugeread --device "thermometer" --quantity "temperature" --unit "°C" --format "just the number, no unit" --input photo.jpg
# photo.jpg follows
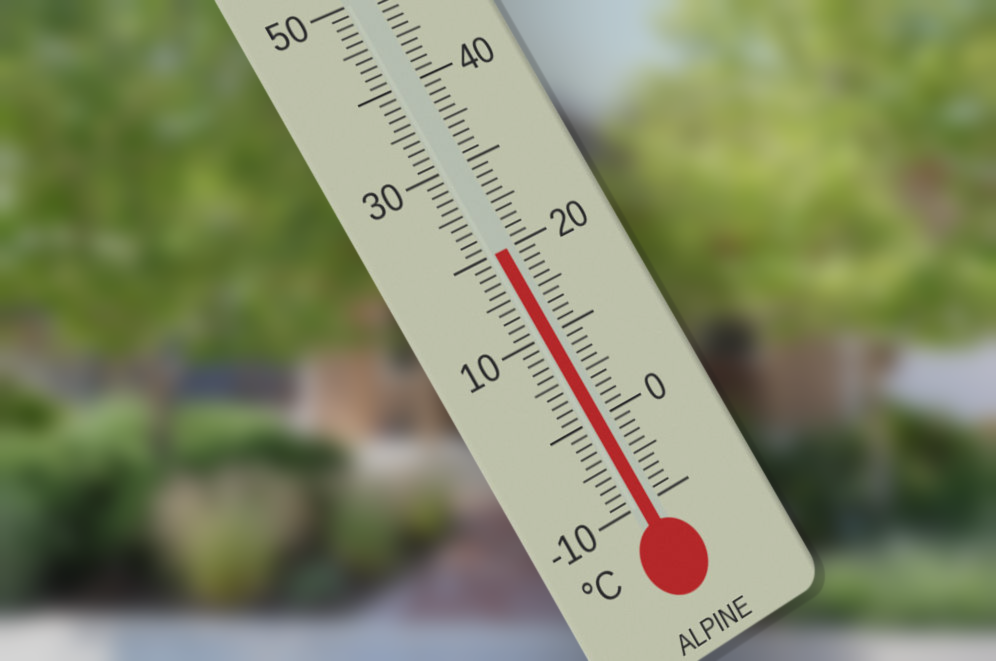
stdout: 20
